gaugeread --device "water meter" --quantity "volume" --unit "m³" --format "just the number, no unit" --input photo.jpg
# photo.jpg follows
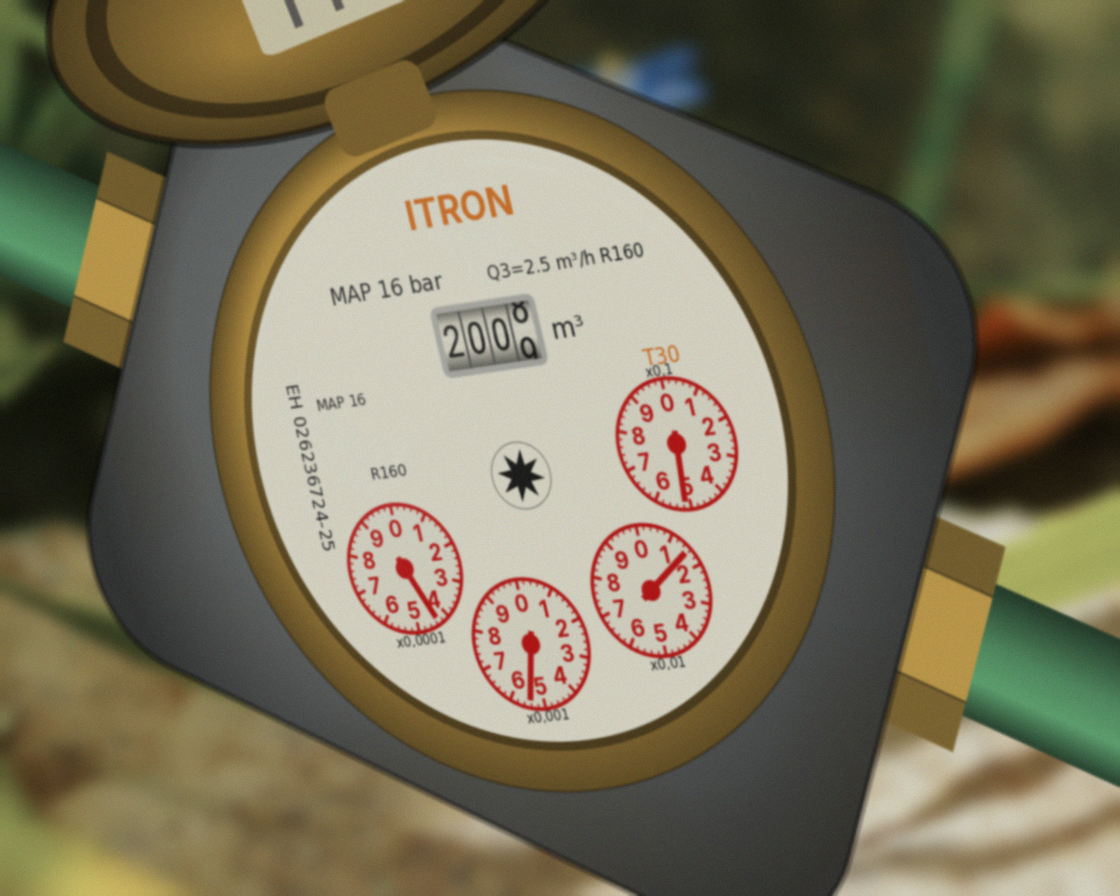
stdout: 2008.5154
